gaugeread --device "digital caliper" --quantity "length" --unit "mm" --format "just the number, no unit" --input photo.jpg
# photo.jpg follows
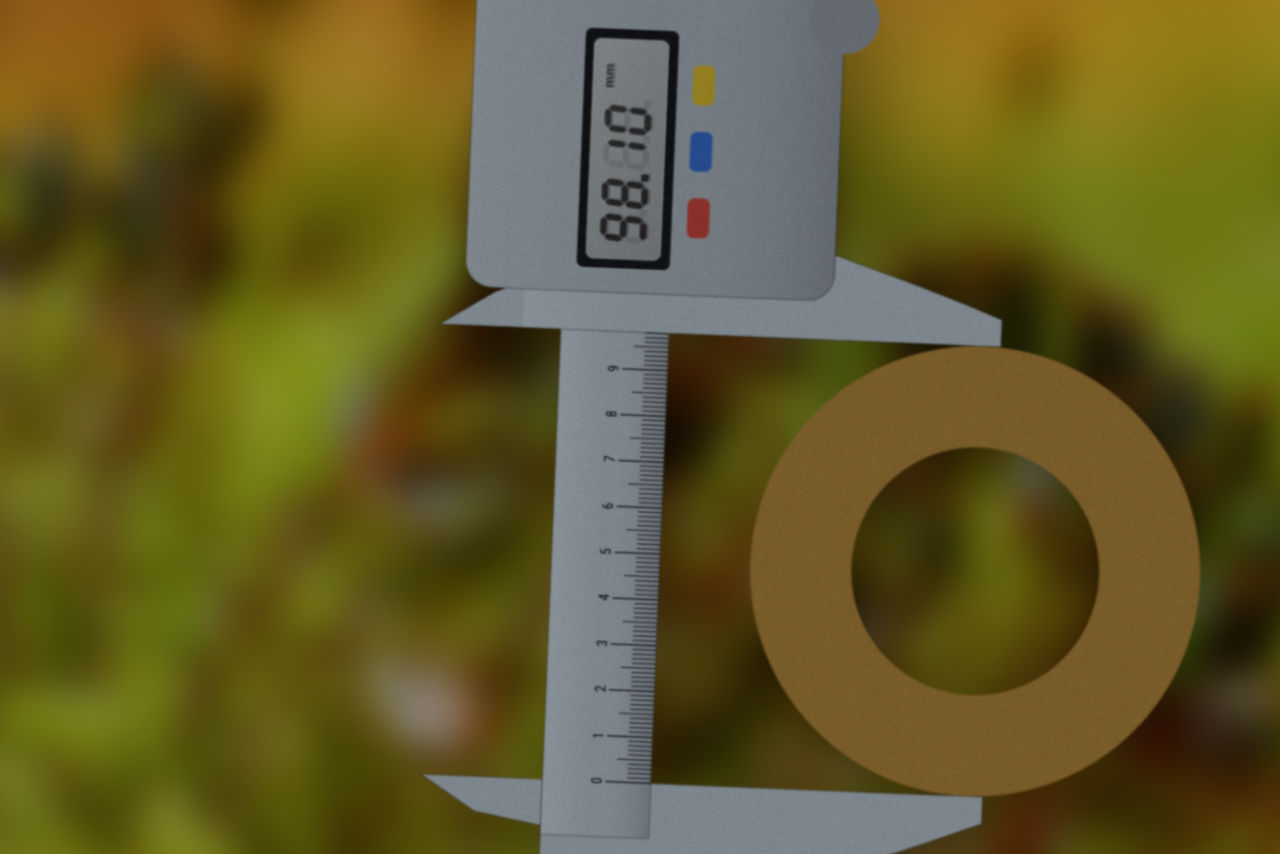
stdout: 98.10
